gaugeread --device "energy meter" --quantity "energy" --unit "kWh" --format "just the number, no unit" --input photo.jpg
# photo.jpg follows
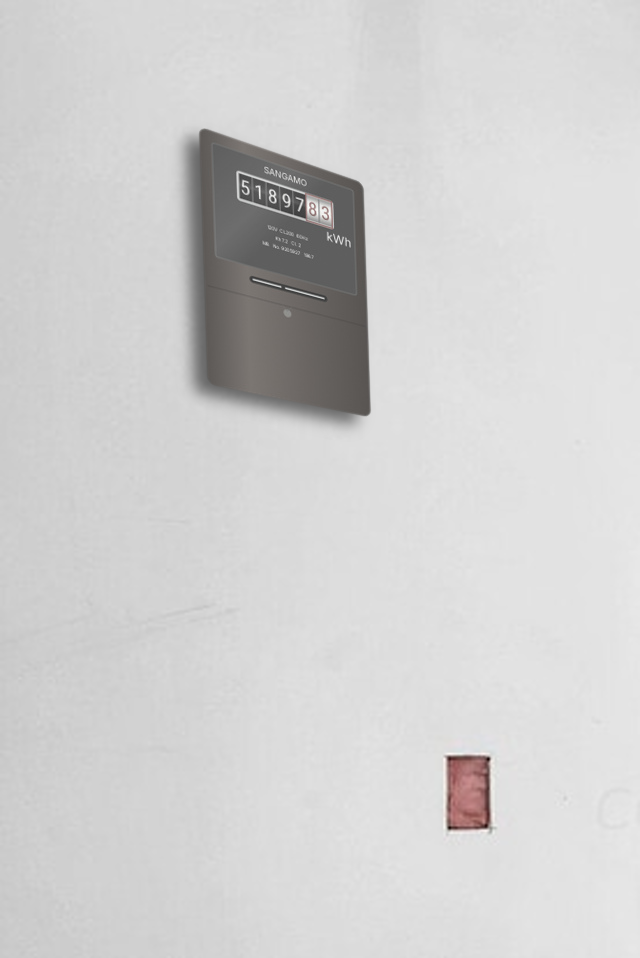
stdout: 51897.83
